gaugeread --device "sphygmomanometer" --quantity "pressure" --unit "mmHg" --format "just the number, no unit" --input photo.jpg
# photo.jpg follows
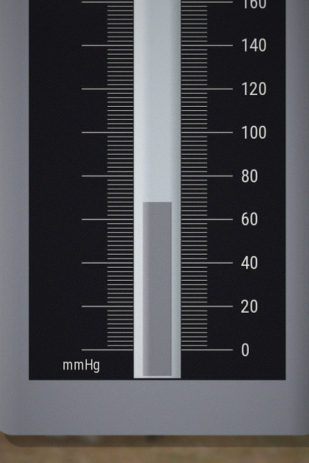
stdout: 68
